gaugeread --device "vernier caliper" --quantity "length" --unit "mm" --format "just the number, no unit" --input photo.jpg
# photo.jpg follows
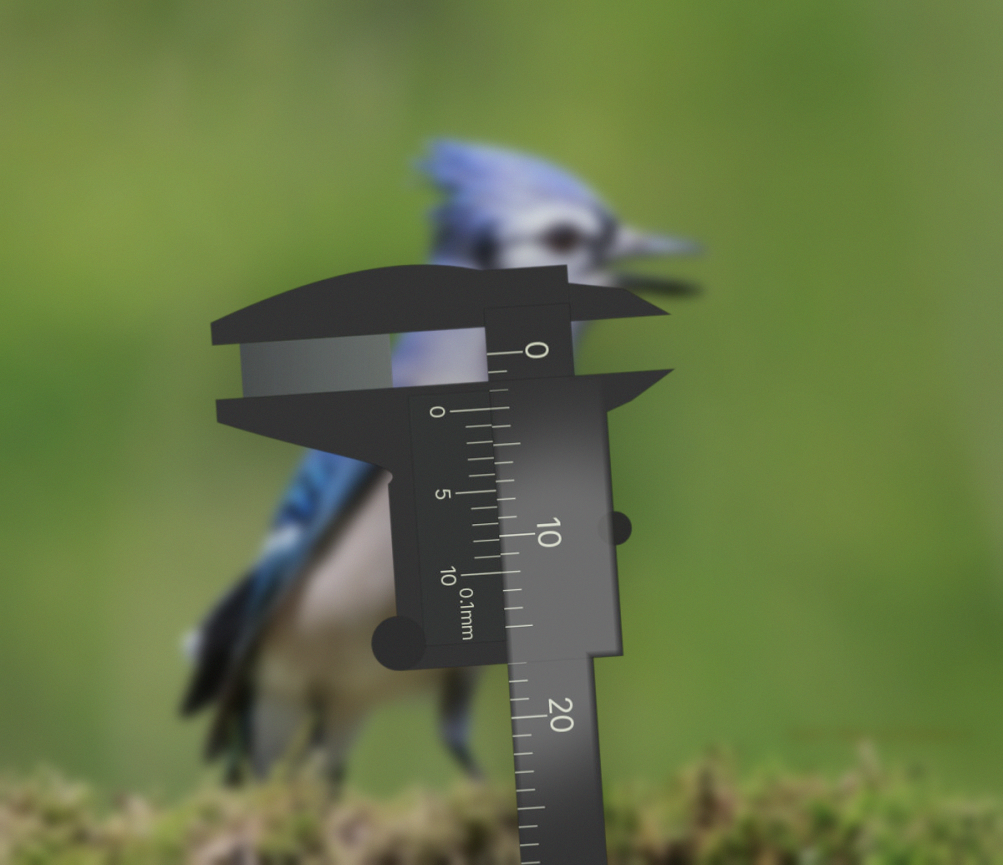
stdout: 3.0
